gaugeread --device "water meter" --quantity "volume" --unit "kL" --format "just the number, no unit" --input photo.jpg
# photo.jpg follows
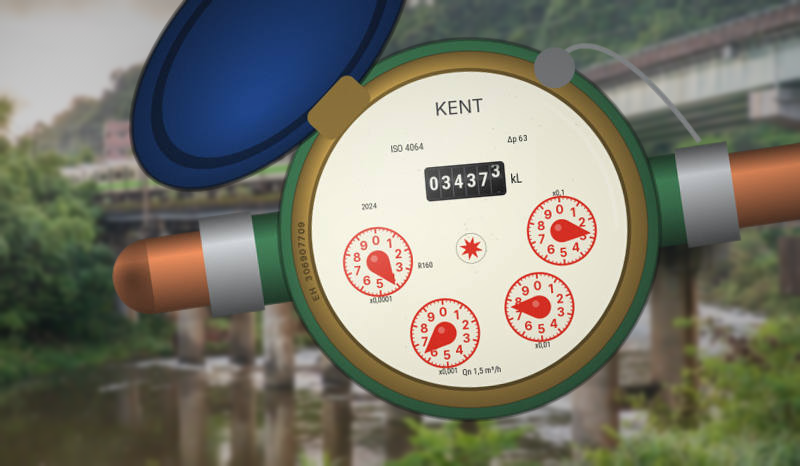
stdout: 34373.2764
